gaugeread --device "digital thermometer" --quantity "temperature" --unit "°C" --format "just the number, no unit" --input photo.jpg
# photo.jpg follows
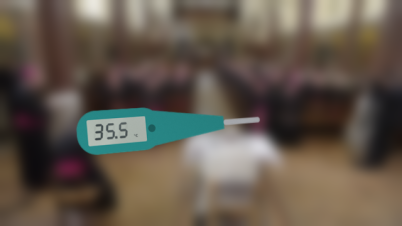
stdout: 35.5
